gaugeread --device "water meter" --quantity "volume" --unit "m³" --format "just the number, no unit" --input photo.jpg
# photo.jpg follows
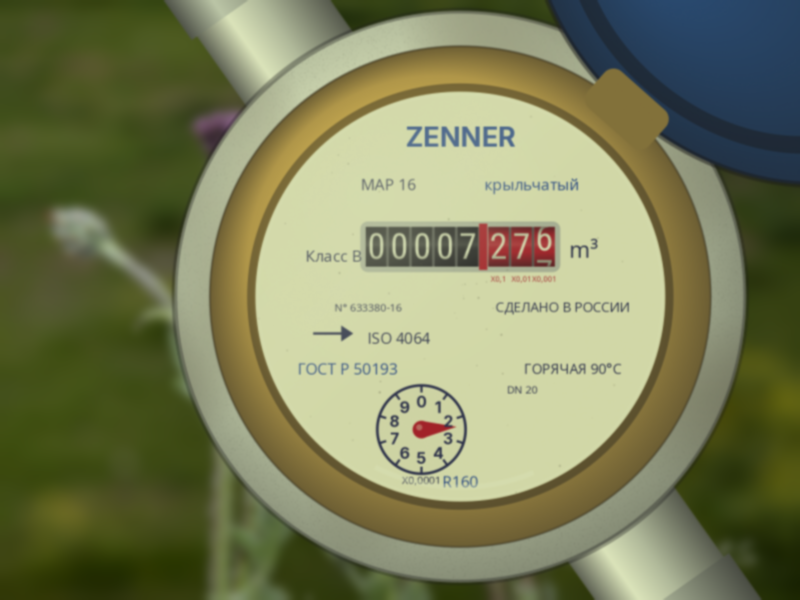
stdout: 7.2762
